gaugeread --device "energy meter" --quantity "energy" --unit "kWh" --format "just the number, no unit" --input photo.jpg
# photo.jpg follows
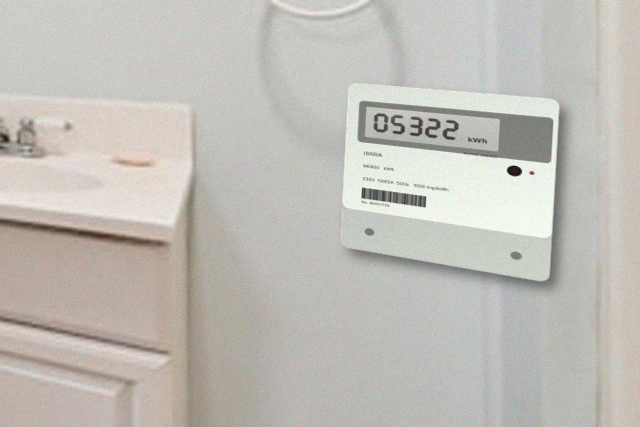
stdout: 5322
